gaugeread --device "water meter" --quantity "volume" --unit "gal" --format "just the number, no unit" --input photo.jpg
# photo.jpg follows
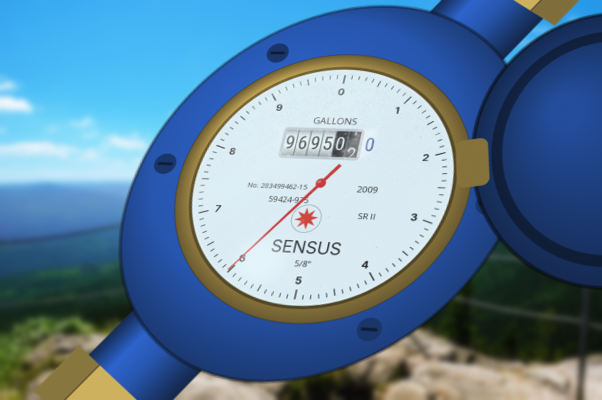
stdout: 9695016.0
